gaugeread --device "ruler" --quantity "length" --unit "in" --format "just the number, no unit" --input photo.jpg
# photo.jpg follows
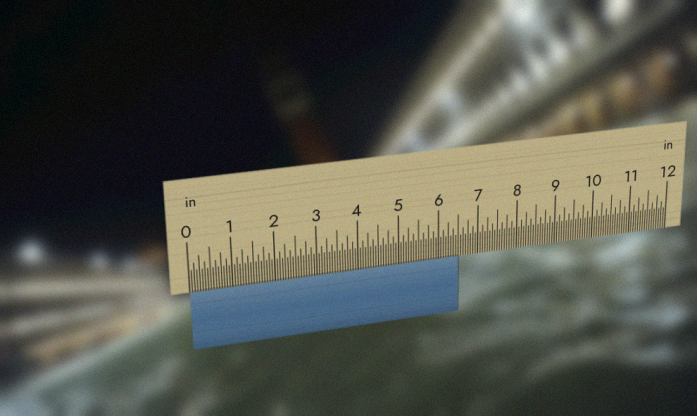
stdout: 6.5
